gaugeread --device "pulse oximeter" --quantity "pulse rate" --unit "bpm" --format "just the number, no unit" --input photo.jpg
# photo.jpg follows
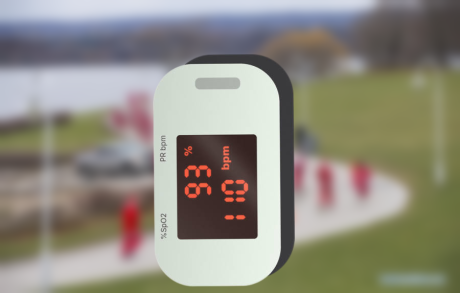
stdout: 110
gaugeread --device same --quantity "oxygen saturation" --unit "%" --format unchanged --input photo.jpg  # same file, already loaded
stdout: 93
